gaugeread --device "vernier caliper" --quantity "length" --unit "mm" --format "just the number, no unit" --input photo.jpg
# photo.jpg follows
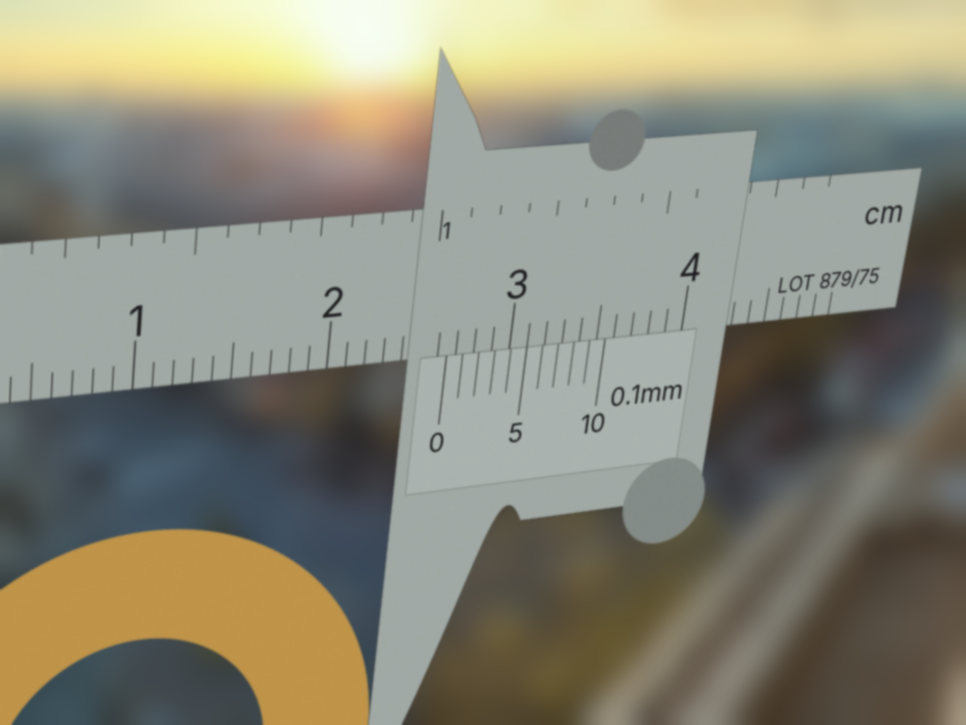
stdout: 26.5
